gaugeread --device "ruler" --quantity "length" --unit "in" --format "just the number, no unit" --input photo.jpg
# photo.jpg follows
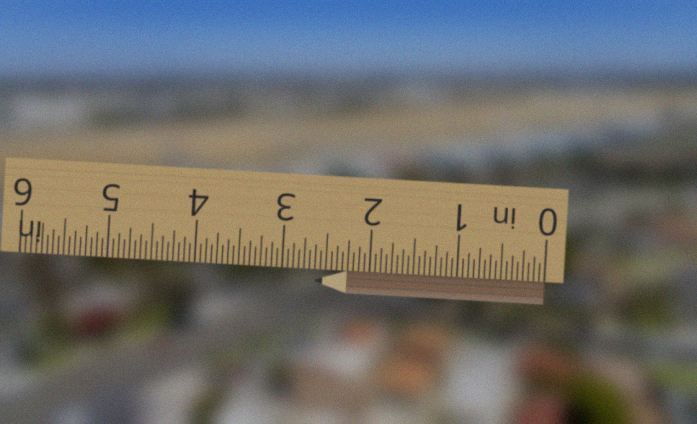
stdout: 2.625
